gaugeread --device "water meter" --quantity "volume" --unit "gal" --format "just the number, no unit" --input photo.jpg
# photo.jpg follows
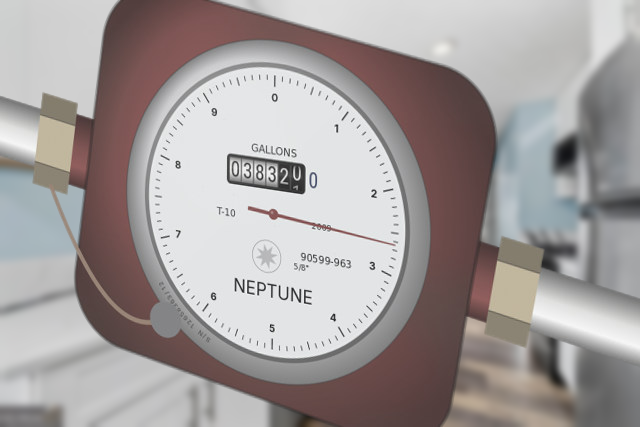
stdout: 383202.6
